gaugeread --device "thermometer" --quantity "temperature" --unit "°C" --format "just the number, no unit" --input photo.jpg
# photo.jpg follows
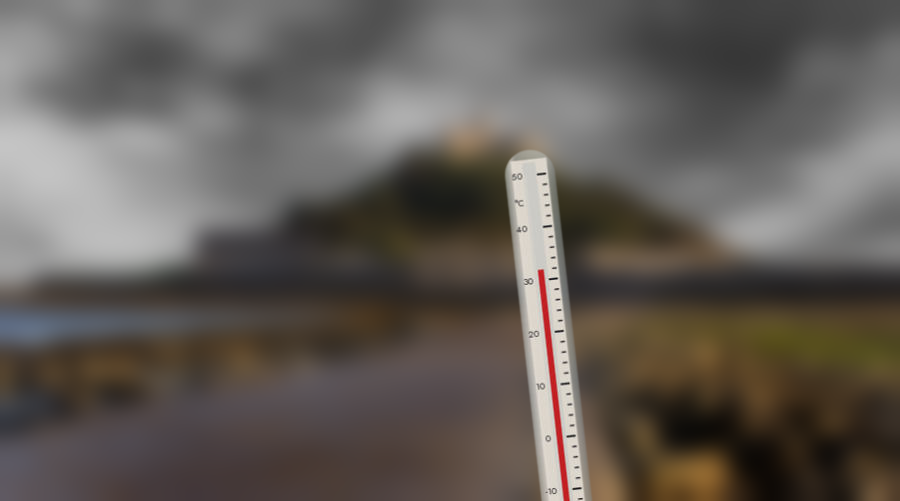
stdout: 32
